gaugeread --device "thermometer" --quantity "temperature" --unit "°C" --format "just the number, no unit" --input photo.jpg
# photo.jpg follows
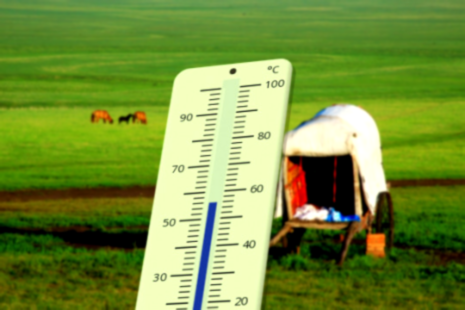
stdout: 56
